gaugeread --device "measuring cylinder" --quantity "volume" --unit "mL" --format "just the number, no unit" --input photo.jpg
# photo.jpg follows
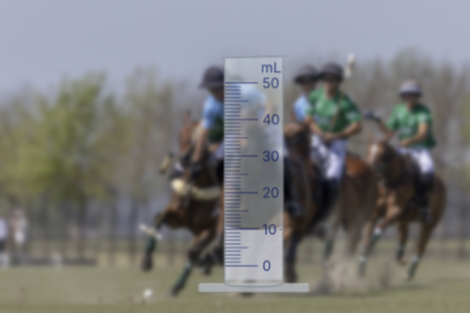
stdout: 10
